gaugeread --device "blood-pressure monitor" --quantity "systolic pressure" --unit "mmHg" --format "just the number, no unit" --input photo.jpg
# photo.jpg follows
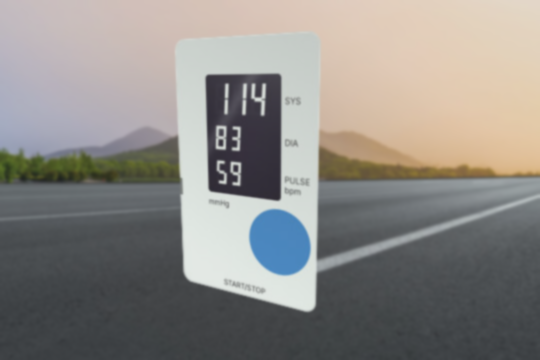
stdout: 114
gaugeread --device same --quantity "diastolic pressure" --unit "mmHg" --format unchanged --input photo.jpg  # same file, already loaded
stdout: 83
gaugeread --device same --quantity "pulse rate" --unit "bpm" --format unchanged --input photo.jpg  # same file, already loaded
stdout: 59
